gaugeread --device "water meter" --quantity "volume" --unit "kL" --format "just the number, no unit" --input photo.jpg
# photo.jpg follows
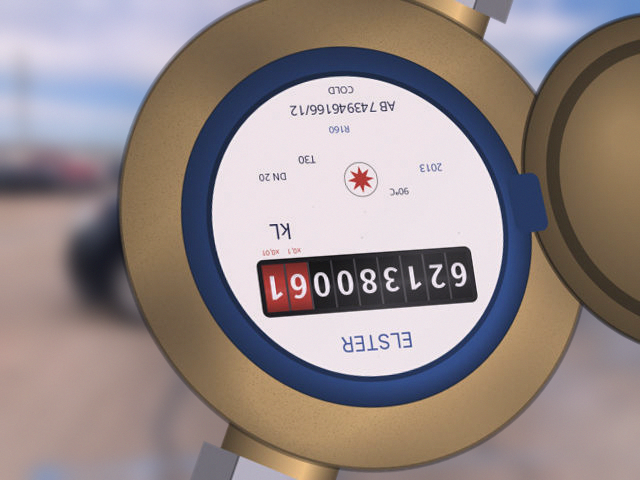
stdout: 6213800.61
